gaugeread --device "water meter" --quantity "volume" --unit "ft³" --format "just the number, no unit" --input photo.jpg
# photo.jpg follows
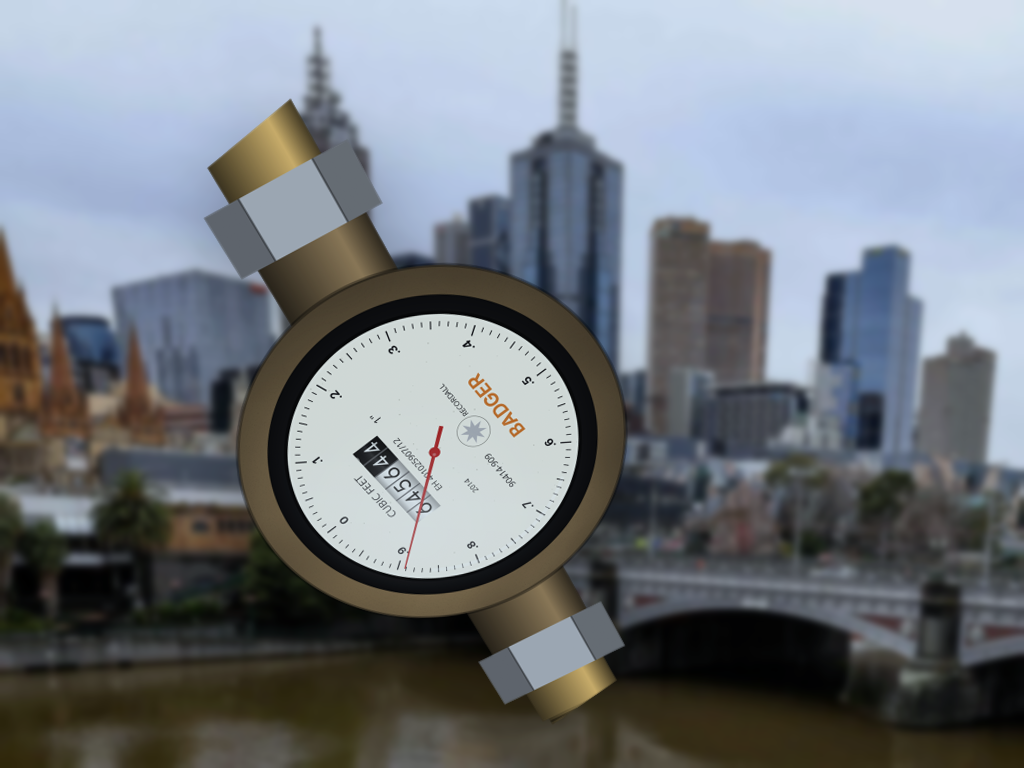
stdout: 645643.89
